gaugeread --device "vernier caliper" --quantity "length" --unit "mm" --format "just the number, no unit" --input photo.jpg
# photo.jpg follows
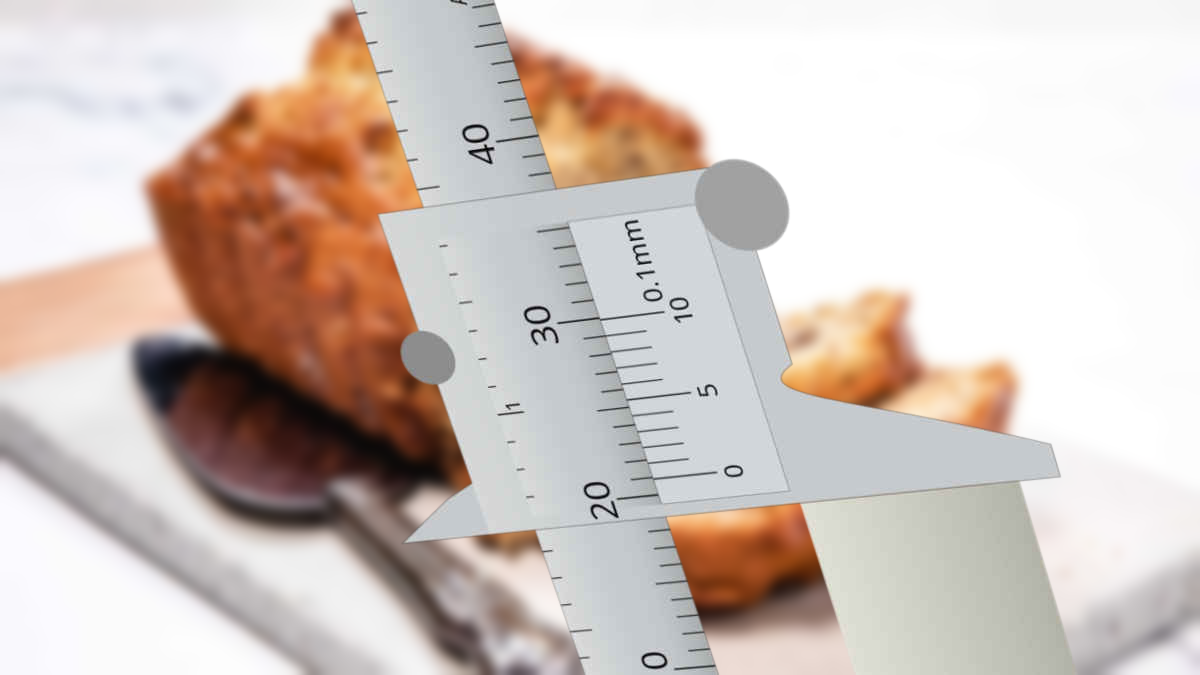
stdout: 20.9
